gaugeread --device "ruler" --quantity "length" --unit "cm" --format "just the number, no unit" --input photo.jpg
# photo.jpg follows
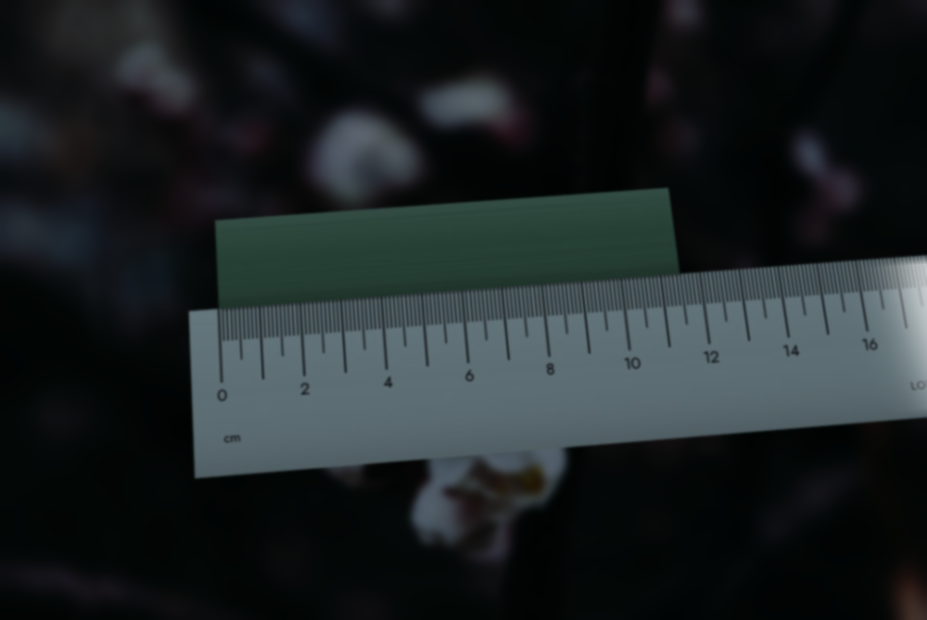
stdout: 11.5
